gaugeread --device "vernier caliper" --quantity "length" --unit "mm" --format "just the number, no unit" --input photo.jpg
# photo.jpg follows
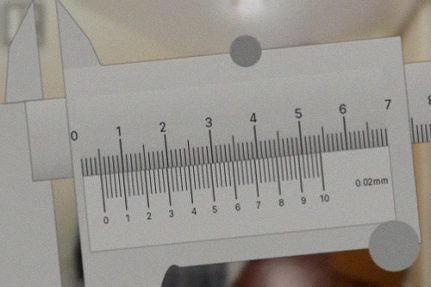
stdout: 5.0
